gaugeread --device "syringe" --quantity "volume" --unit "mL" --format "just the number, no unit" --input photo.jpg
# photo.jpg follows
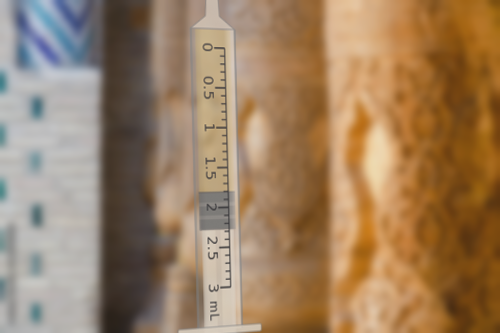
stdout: 1.8
